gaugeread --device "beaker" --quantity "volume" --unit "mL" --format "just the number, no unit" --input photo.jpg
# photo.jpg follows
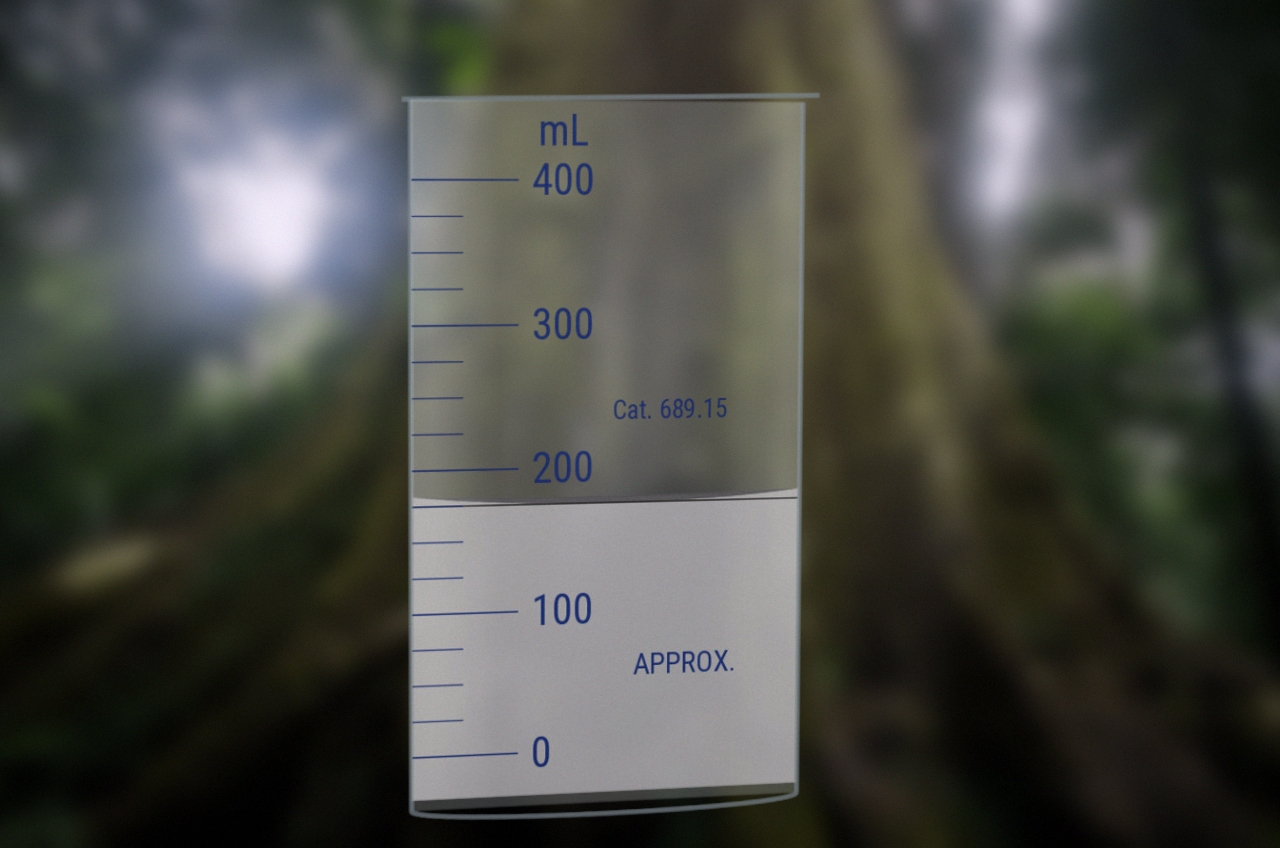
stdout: 175
